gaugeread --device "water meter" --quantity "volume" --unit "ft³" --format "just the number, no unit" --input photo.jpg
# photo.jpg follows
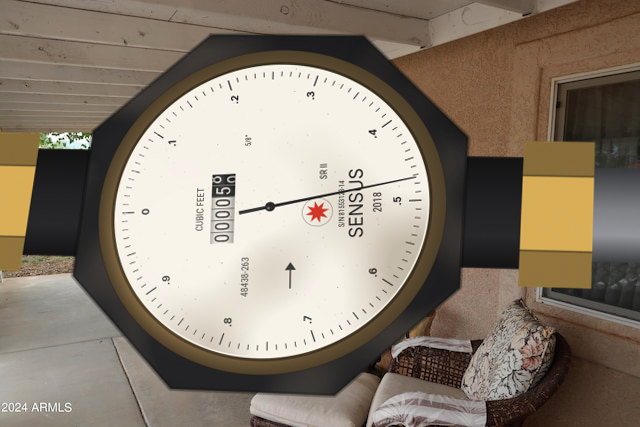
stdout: 58.47
